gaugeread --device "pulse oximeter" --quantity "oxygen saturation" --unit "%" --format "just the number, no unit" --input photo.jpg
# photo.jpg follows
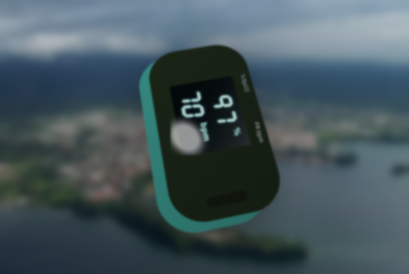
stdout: 97
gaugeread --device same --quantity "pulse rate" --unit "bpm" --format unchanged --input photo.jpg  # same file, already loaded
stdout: 70
